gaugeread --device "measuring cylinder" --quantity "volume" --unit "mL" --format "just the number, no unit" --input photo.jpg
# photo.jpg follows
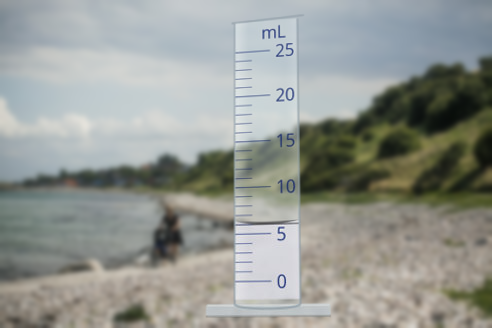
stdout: 6
